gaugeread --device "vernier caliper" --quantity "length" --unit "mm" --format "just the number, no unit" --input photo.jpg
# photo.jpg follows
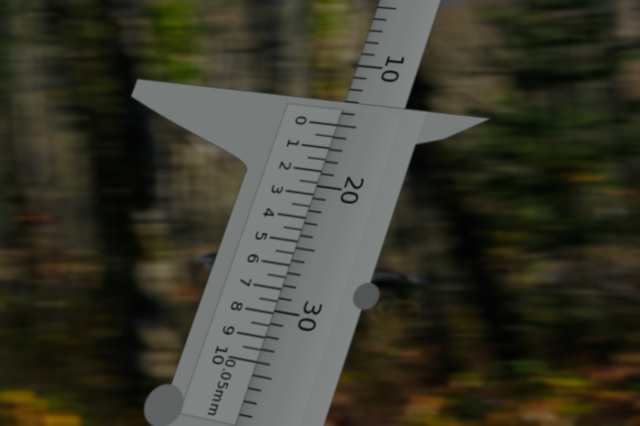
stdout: 15.0
